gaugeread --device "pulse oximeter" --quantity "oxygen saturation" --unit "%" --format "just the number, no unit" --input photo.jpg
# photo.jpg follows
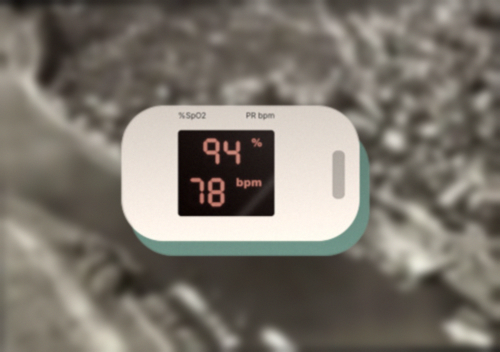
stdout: 94
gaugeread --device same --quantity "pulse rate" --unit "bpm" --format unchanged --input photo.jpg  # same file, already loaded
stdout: 78
